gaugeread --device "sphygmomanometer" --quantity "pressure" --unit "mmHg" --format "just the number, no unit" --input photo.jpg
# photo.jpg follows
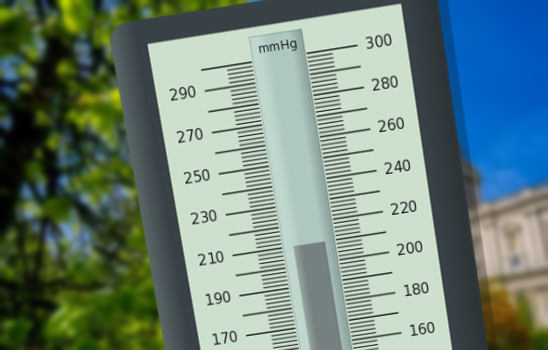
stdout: 210
